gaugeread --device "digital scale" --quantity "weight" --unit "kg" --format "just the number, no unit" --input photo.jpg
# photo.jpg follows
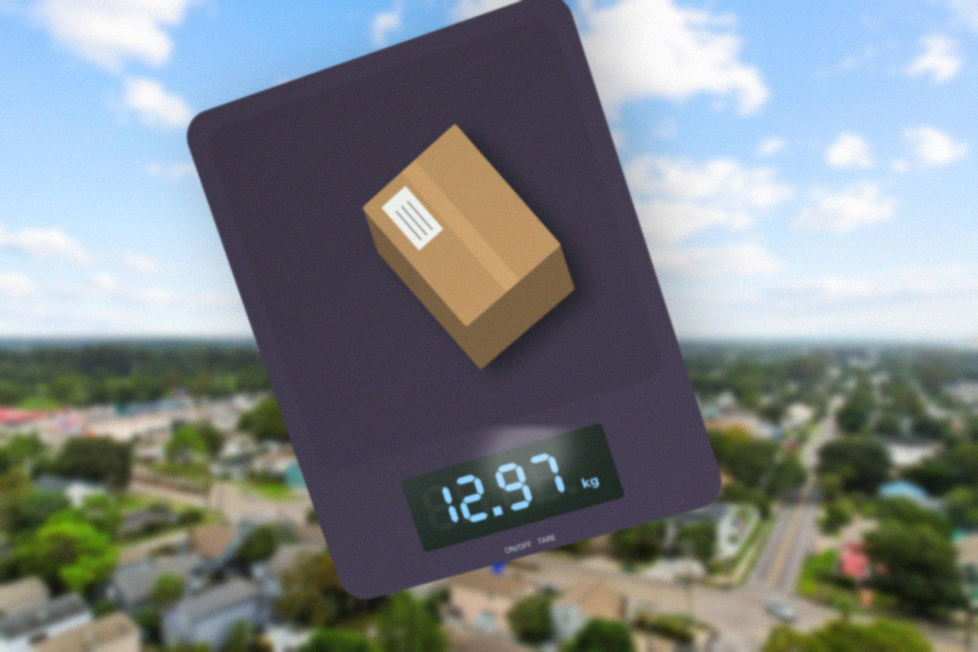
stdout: 12.97
